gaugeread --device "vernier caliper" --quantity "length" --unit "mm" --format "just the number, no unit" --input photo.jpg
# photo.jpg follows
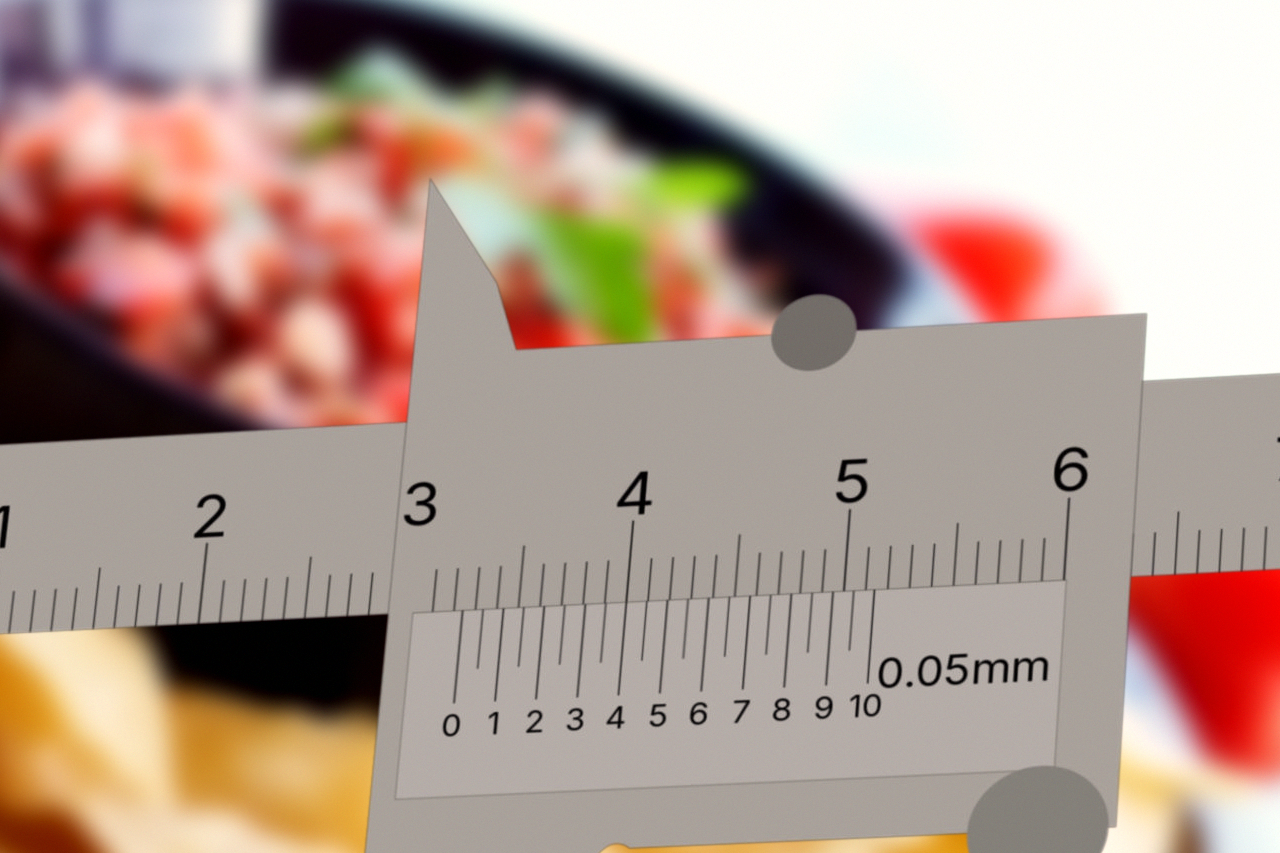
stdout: 32.4
